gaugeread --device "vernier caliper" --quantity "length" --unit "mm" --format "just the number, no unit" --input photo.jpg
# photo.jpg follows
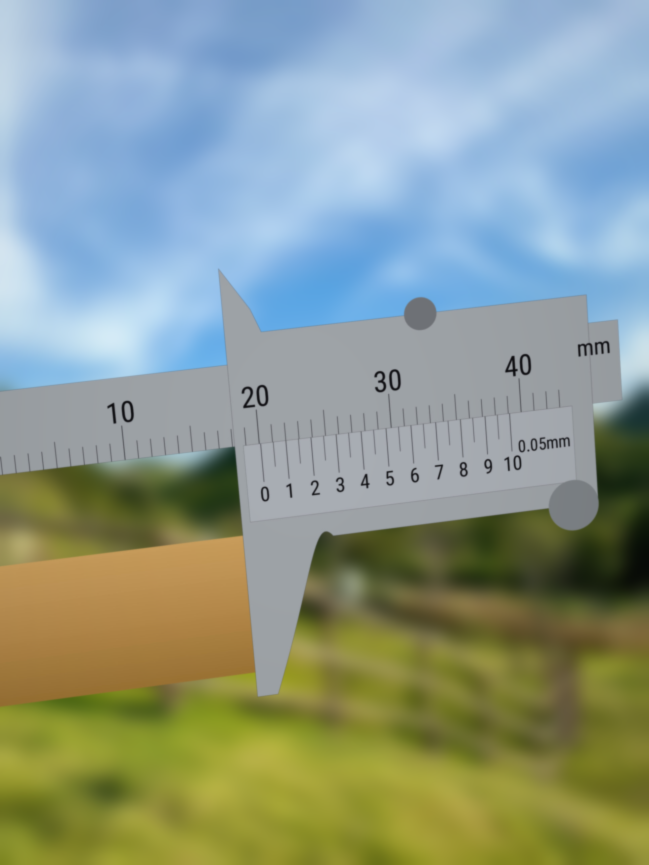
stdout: 20.1
